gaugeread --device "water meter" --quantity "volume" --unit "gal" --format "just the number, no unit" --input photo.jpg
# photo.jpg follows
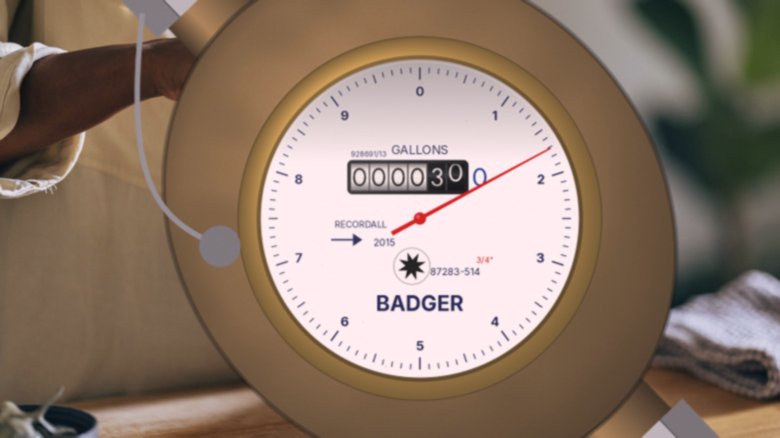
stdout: 301.7
